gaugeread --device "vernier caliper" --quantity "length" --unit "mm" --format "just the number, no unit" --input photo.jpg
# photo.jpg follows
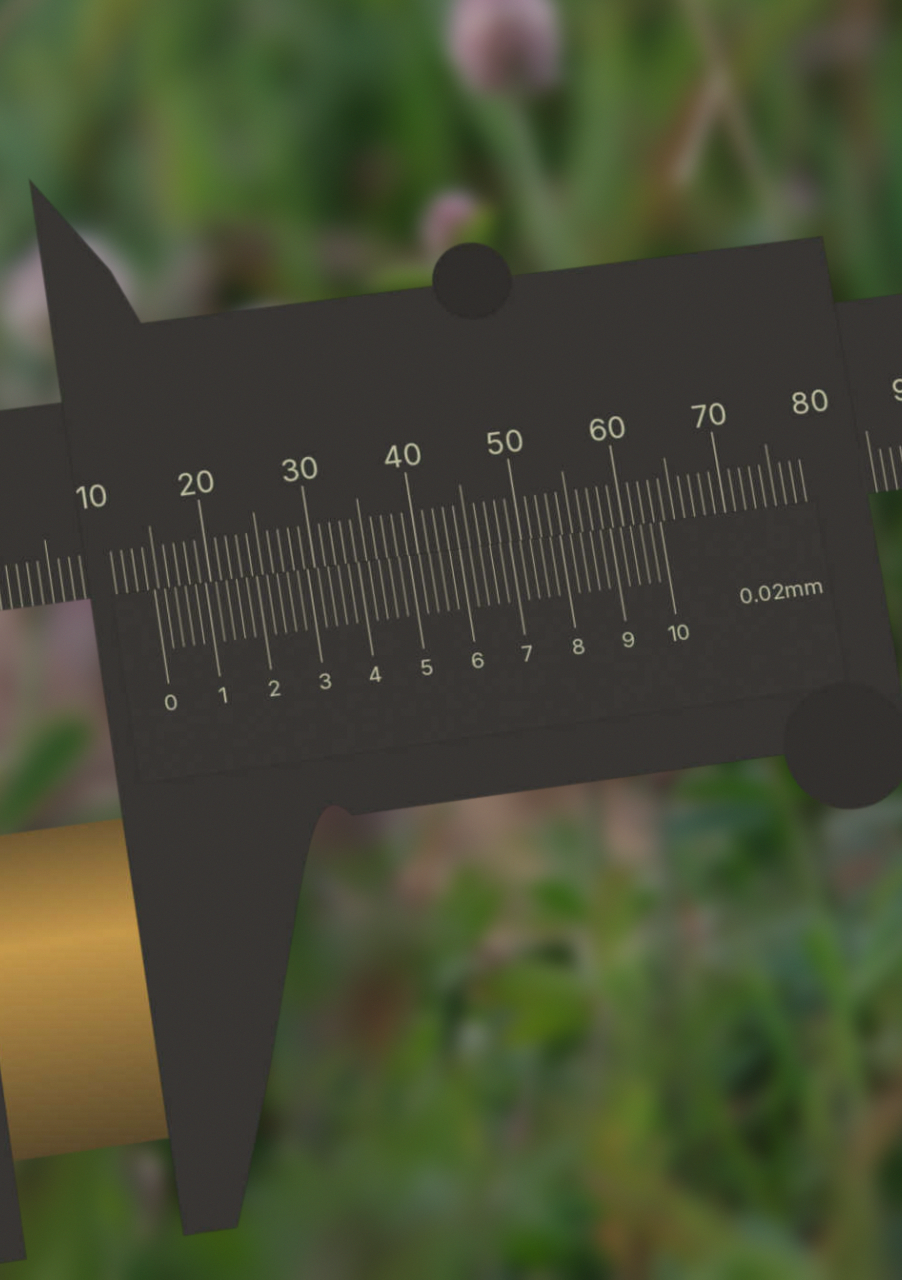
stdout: 14.6
